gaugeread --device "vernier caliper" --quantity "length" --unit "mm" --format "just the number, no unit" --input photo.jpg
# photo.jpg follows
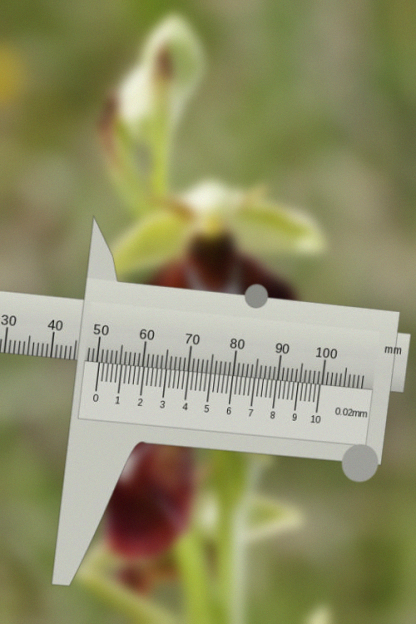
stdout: 50.5
